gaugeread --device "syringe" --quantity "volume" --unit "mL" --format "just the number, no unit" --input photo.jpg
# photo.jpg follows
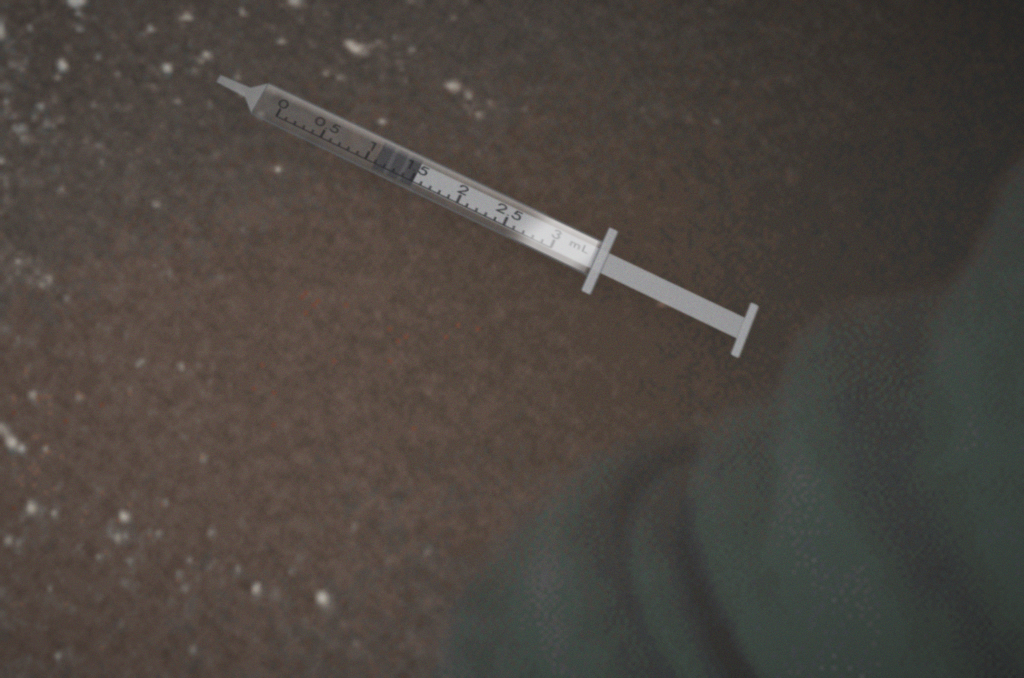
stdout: 1.1
